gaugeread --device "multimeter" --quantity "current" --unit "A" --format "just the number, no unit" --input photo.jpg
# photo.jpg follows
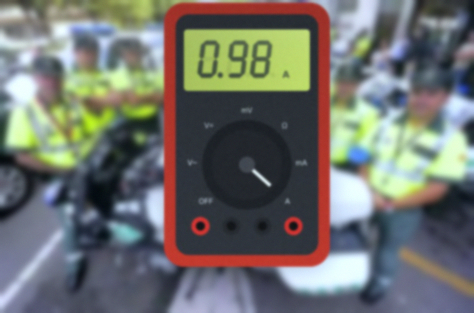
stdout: 0.98
